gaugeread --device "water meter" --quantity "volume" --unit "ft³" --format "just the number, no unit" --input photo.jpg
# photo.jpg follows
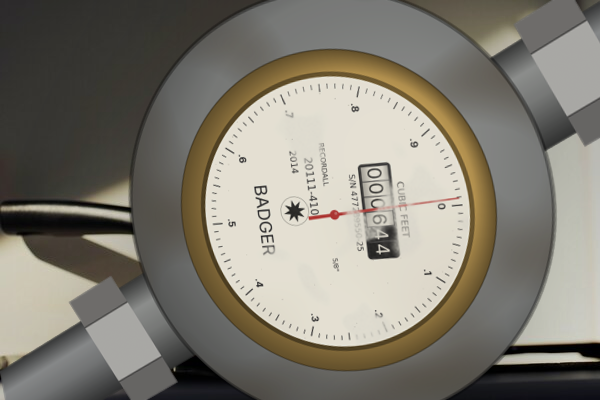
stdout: 643.99
